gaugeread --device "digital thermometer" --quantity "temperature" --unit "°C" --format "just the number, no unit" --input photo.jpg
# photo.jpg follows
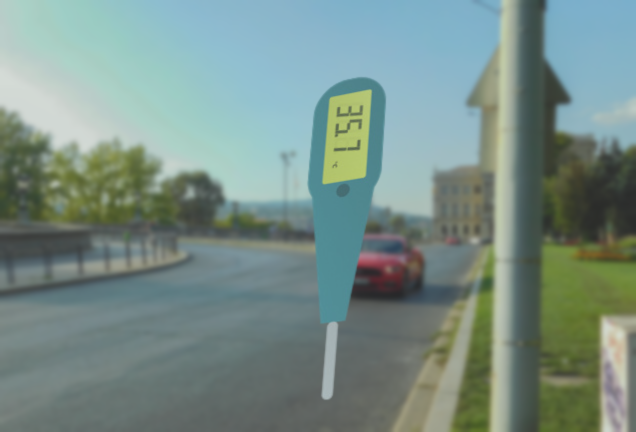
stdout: 35.7
